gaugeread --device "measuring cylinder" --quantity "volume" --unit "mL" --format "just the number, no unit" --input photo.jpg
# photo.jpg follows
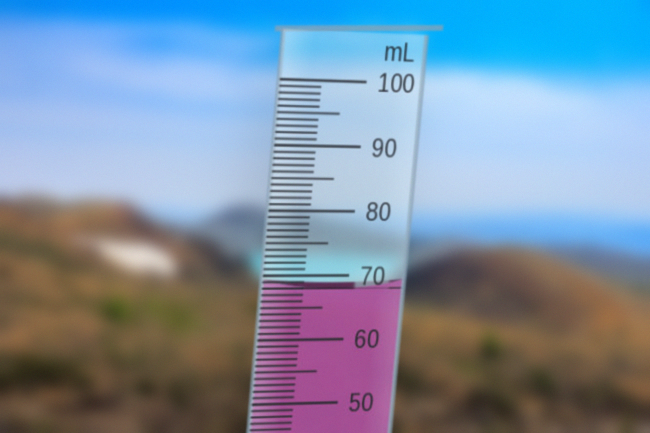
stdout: 68
